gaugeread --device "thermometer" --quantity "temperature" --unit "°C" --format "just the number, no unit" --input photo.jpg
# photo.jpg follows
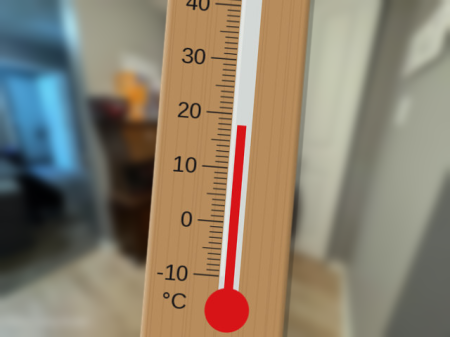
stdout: 18
